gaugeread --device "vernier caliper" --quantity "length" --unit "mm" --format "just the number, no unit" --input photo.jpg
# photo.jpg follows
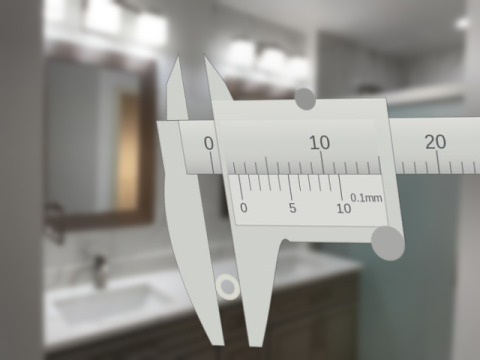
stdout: 2.3
